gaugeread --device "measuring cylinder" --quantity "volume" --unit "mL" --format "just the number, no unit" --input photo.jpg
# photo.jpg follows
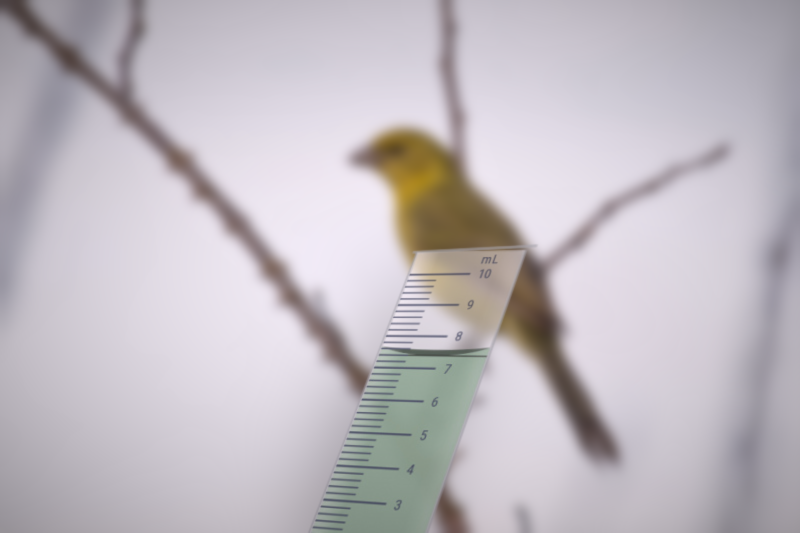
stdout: 7.4
